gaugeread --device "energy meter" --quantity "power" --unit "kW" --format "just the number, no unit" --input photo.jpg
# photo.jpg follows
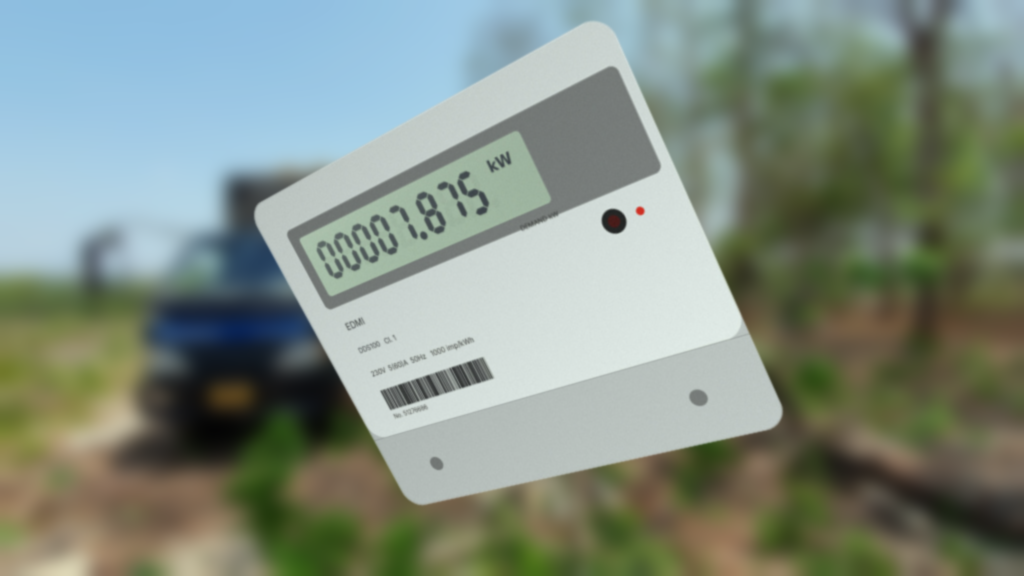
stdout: 7.875
